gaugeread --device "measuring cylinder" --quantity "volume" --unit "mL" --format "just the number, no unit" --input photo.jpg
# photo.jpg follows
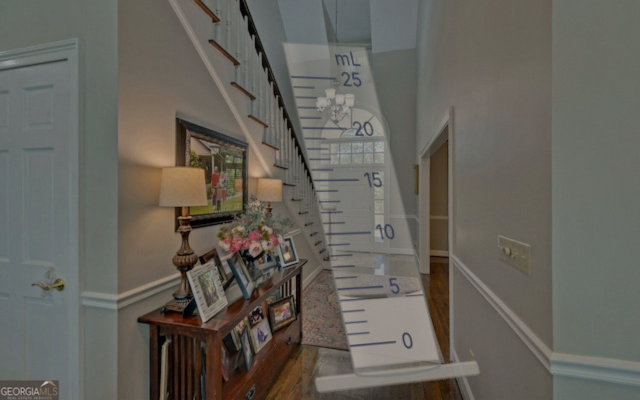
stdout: 4
